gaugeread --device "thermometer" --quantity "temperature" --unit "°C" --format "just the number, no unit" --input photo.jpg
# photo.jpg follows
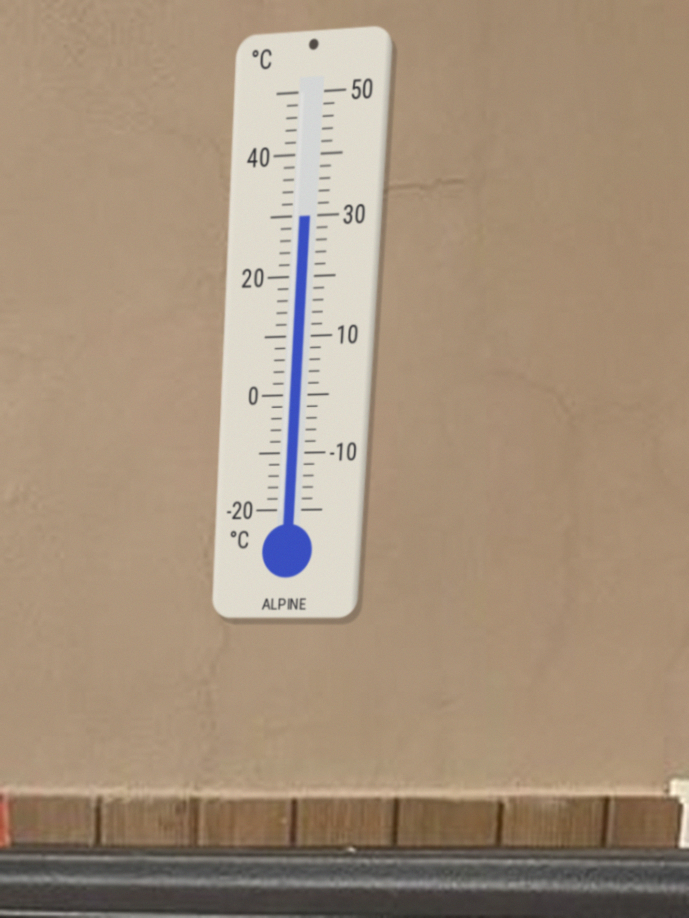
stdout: 30
